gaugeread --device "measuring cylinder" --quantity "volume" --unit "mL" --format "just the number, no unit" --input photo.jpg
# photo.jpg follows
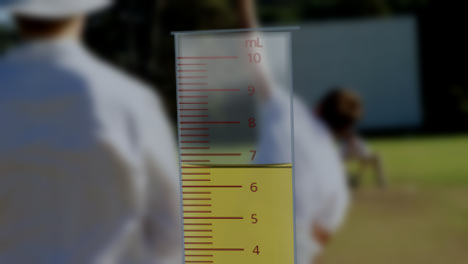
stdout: 6.6
